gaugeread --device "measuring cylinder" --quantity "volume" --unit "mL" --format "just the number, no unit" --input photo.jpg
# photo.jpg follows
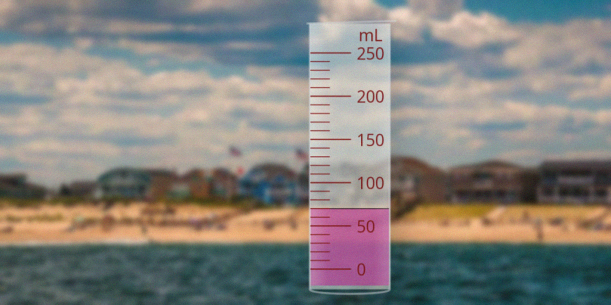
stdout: 70
